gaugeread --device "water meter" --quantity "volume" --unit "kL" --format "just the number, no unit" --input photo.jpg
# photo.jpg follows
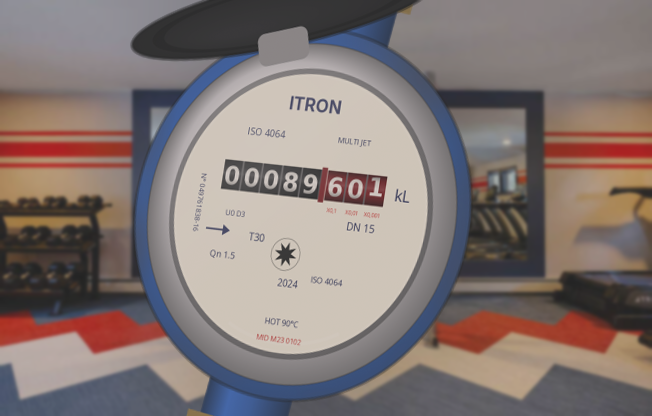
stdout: 89.601
